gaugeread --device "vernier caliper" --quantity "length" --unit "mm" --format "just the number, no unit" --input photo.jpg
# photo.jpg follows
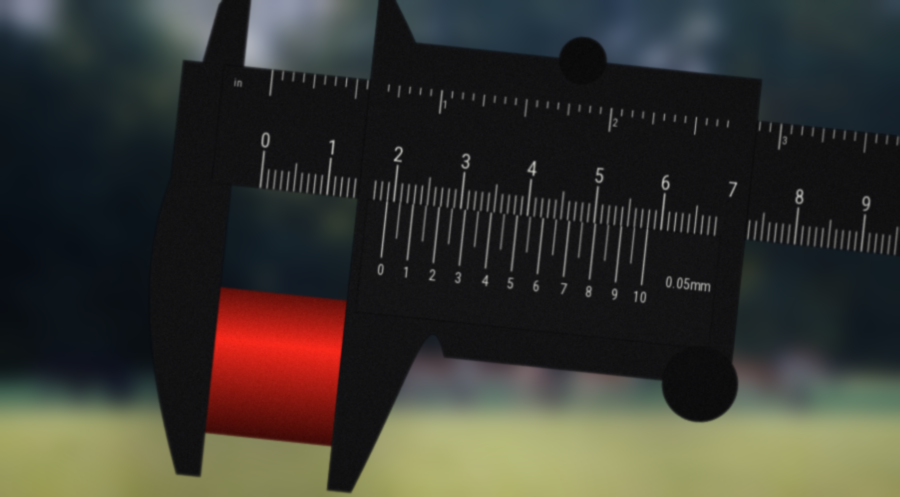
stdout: 19.0
